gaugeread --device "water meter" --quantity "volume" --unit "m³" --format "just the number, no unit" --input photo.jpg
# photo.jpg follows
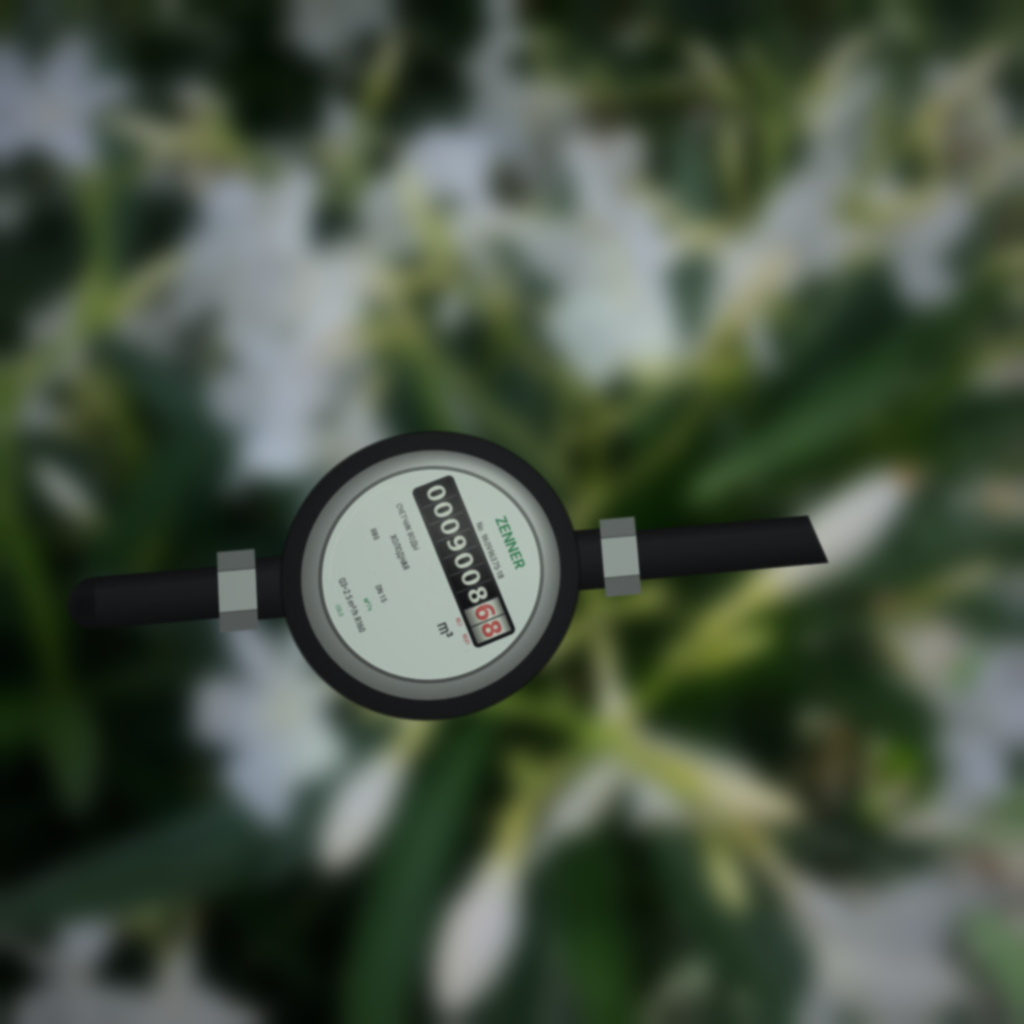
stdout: 9008.68
